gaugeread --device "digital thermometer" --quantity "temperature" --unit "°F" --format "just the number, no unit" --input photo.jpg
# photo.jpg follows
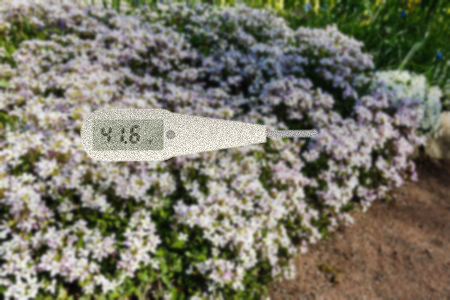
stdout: 41.6
